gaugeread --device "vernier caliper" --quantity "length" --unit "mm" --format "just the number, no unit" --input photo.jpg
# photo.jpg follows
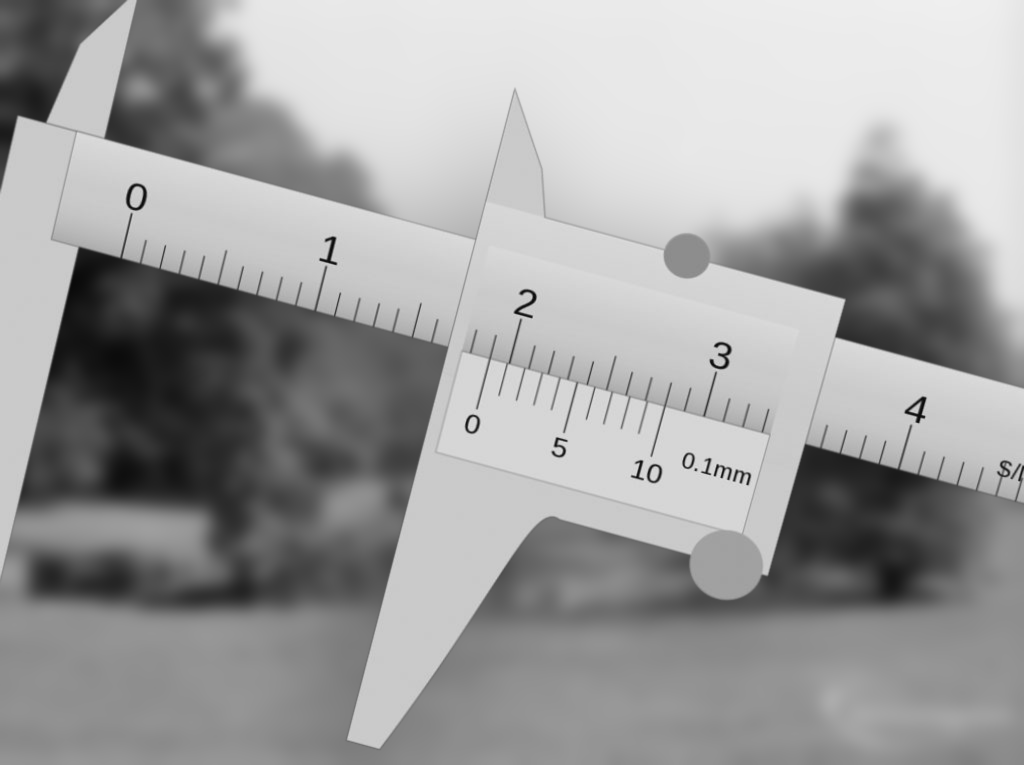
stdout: 19.0
